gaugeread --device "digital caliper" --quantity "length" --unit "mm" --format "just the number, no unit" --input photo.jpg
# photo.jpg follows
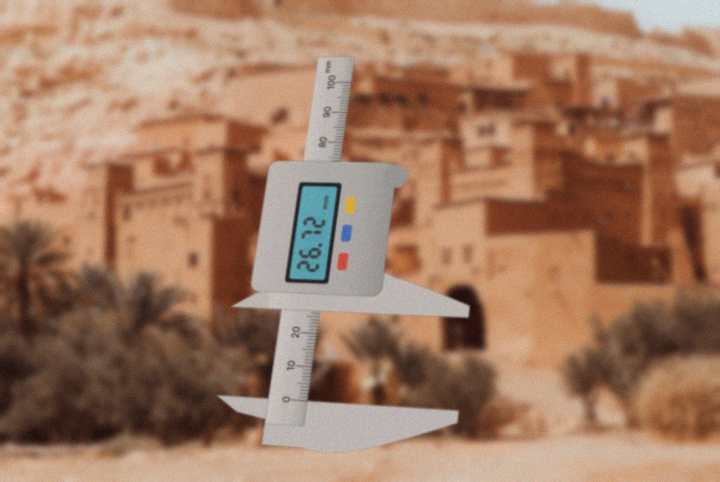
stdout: 26.72
